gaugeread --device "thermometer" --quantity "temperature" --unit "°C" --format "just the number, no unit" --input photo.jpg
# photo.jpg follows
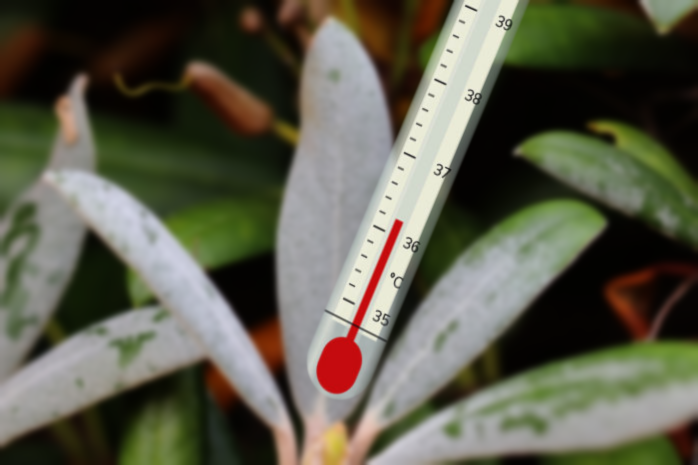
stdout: 36.2
